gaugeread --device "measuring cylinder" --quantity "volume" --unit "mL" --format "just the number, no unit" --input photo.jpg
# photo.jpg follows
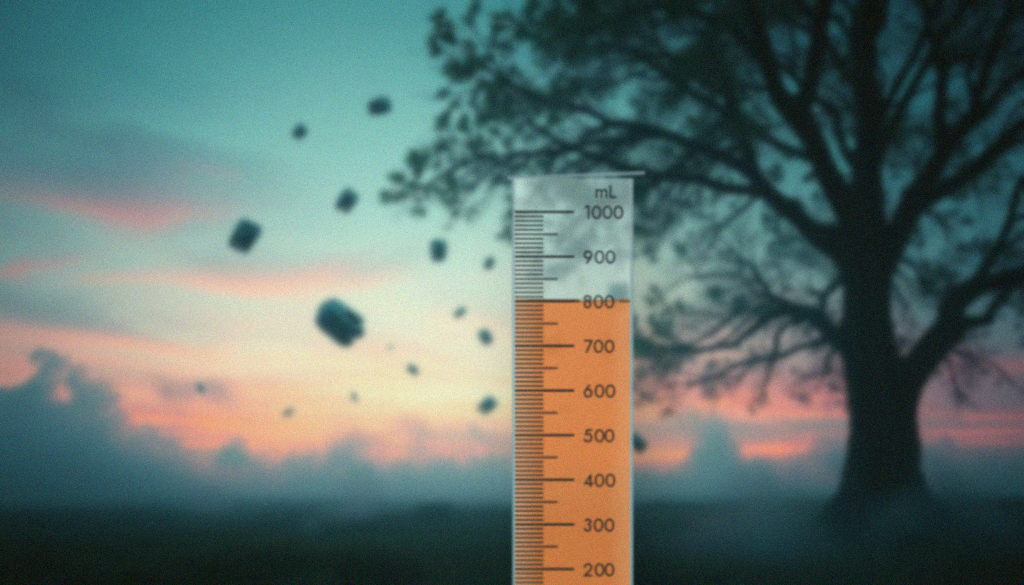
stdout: 800
